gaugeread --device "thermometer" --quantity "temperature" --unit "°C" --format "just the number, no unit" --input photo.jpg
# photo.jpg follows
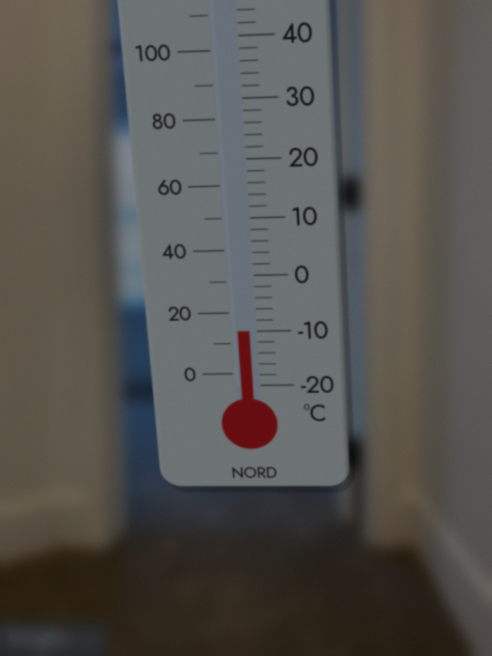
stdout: -10
